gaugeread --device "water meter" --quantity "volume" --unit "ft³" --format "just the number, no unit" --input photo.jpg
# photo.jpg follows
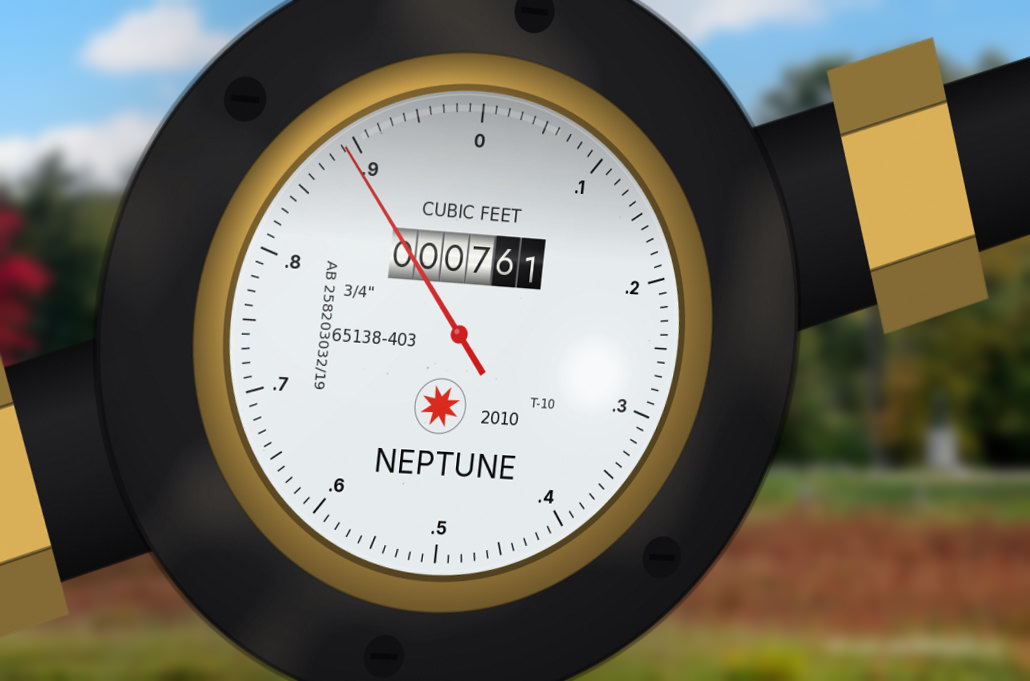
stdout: 760.89
